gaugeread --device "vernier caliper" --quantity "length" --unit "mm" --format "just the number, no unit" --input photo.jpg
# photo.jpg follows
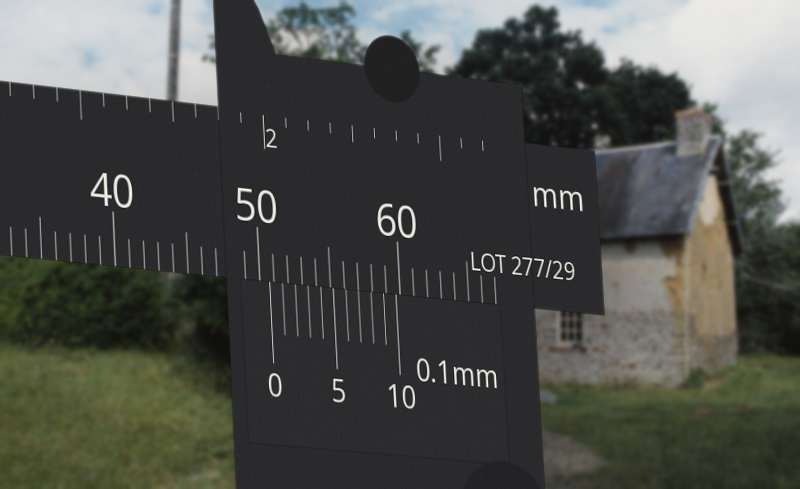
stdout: 50.7
